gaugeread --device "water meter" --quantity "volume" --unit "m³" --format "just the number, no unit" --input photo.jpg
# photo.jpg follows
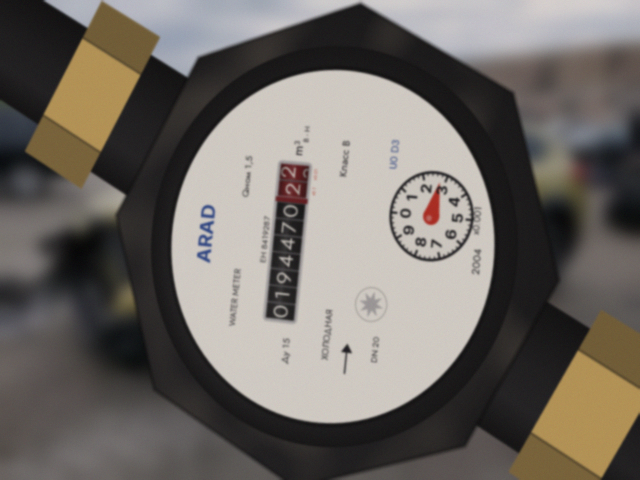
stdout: 194470.222
